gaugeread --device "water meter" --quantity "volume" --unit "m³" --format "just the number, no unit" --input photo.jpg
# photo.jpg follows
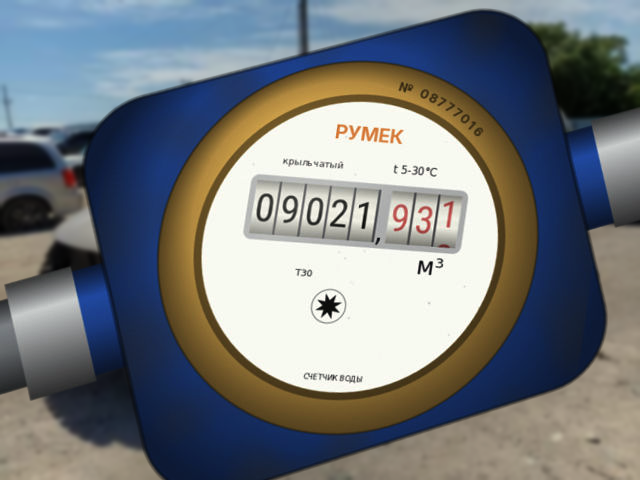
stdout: 9021.931
